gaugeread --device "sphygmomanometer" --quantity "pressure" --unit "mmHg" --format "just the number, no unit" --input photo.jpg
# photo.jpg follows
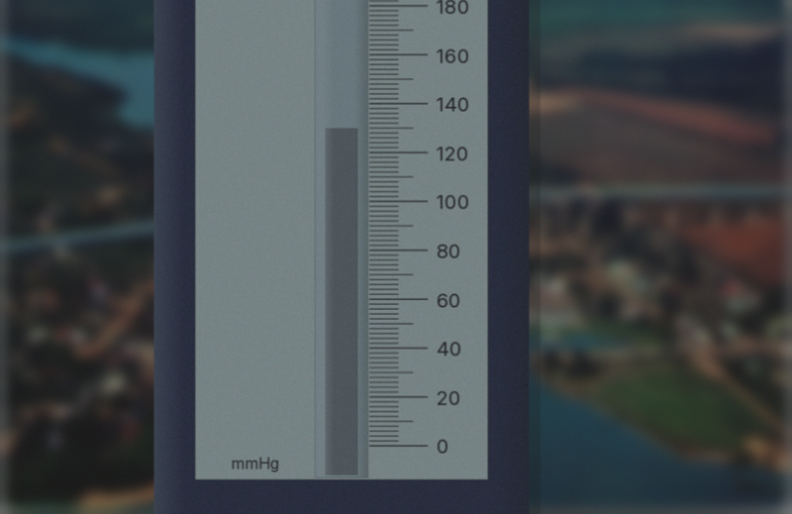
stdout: 130
